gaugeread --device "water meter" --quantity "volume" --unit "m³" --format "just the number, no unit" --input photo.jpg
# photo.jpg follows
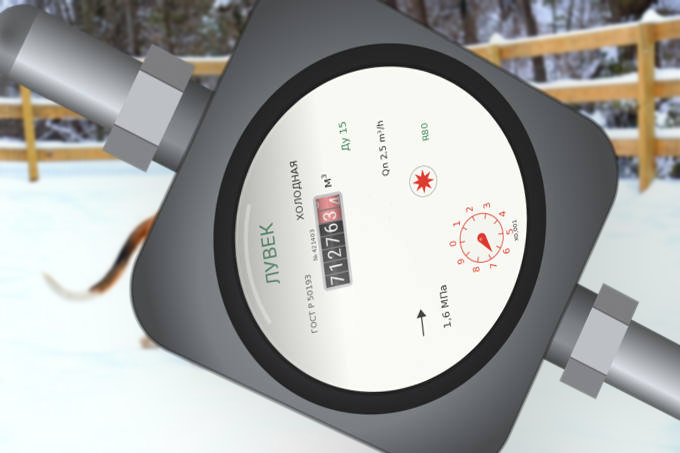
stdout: 71276.336
